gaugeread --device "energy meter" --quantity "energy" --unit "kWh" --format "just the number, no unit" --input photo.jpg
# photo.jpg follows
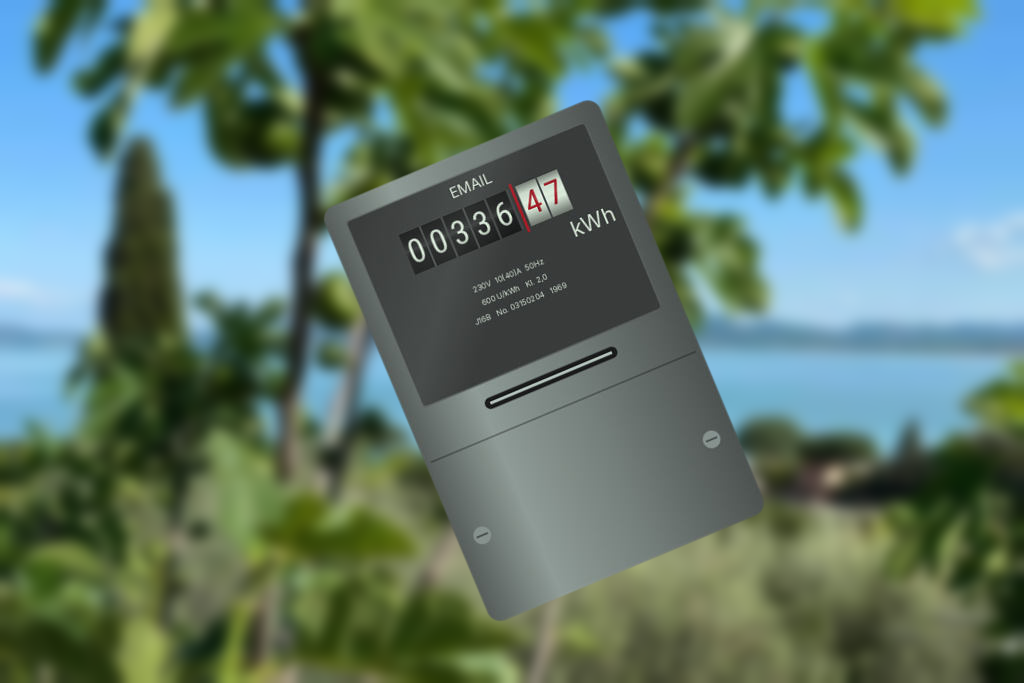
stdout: 336.47
